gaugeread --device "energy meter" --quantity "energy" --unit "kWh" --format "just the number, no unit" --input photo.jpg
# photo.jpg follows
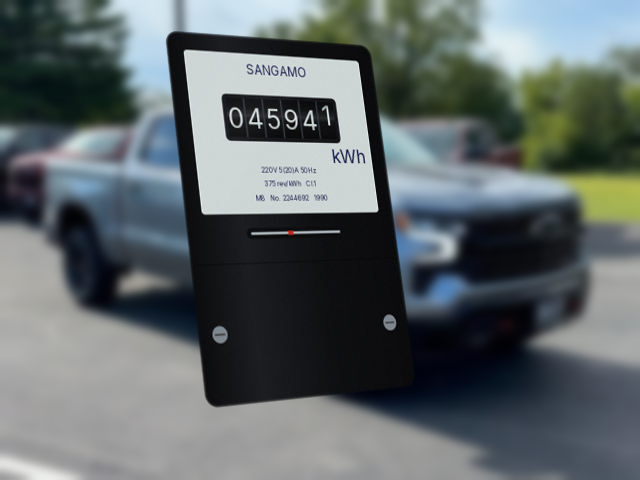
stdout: 45941
